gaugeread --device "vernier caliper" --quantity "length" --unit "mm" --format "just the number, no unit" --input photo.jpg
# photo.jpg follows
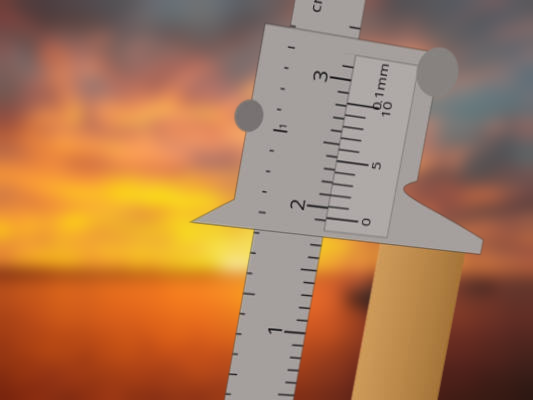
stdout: 19.2
